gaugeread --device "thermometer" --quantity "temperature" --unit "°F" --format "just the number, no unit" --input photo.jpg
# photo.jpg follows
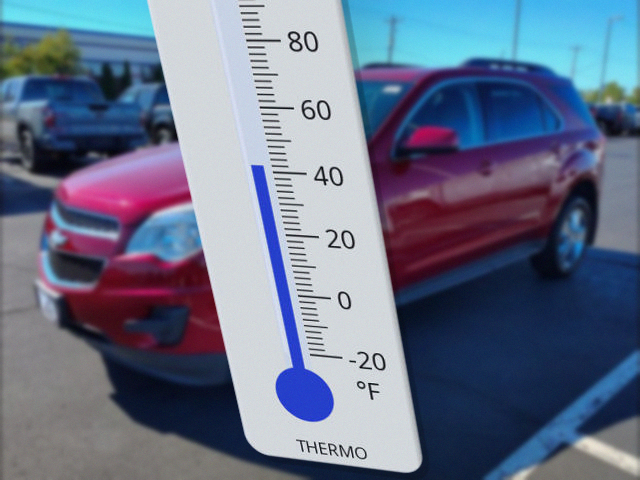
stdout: 42
